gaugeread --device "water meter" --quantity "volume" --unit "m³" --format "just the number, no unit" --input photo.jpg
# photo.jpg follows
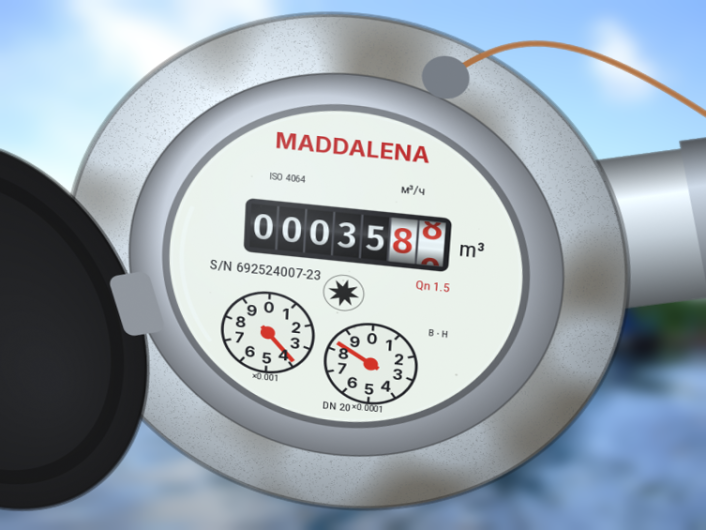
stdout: 35.8838
